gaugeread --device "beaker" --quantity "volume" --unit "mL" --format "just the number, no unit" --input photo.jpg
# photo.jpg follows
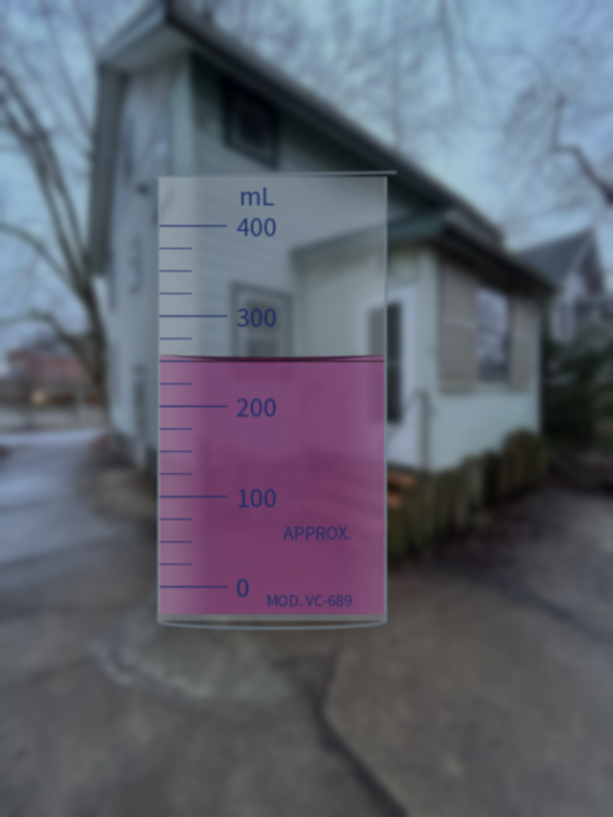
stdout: 250
